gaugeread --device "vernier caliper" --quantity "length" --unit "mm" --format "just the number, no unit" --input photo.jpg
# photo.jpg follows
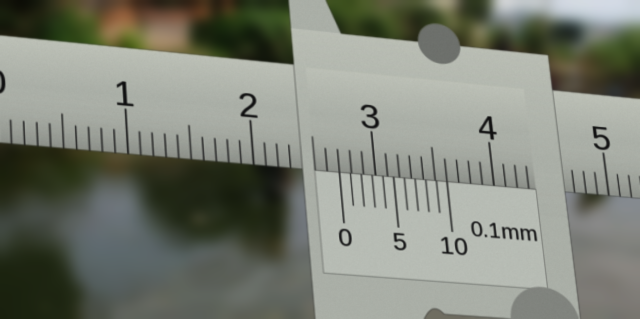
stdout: 27.0
